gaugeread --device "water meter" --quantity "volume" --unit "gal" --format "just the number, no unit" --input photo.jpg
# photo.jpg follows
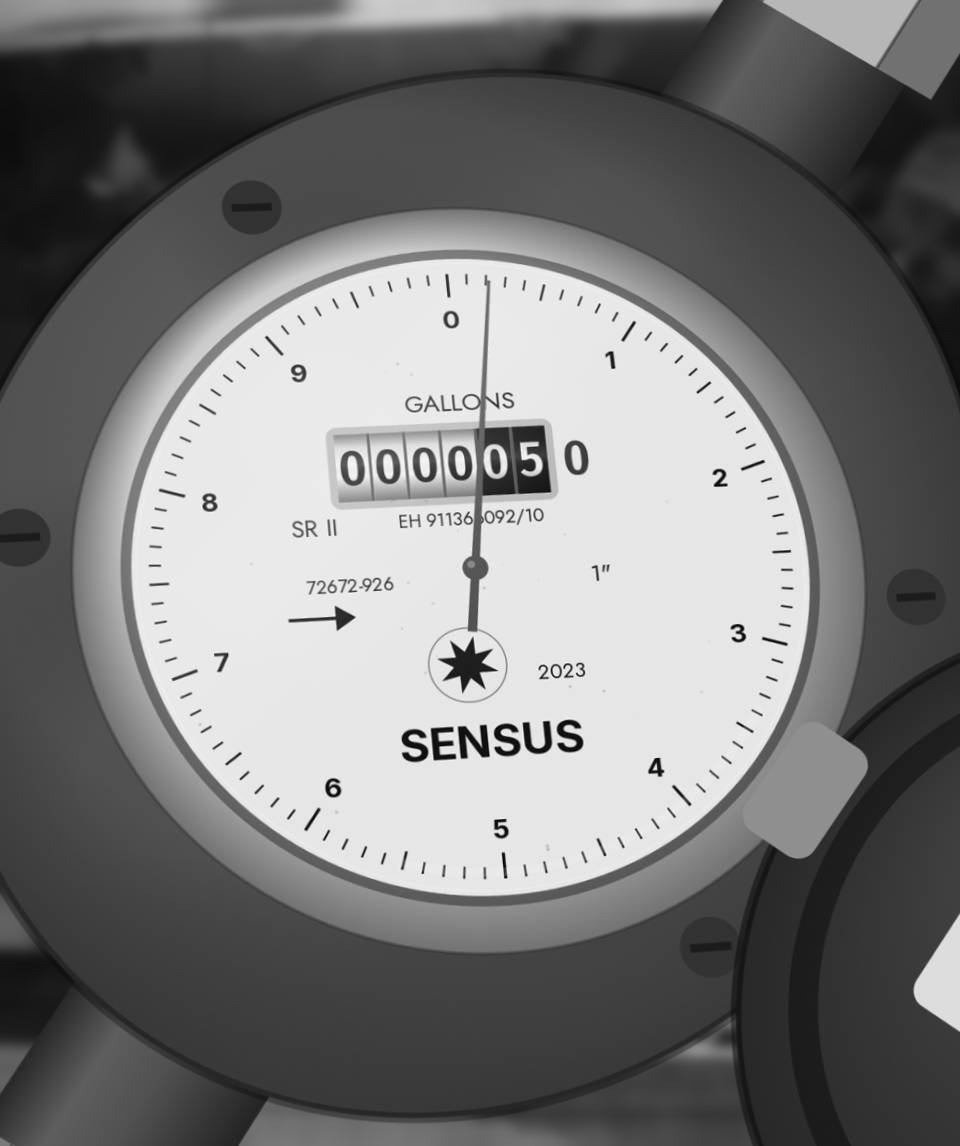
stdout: 50.2
